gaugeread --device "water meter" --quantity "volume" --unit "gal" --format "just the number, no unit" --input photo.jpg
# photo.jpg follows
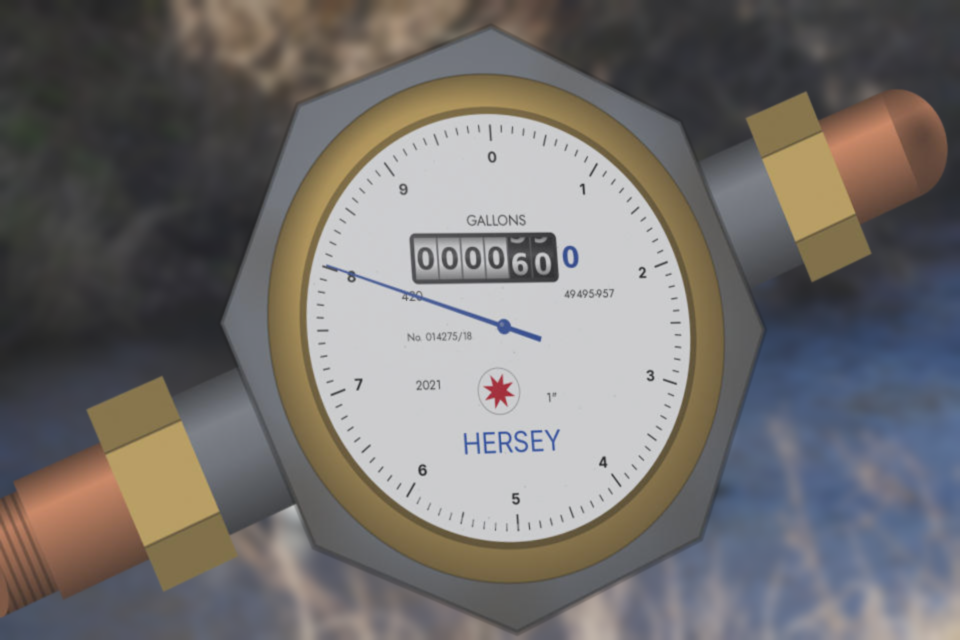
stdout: 598.0
